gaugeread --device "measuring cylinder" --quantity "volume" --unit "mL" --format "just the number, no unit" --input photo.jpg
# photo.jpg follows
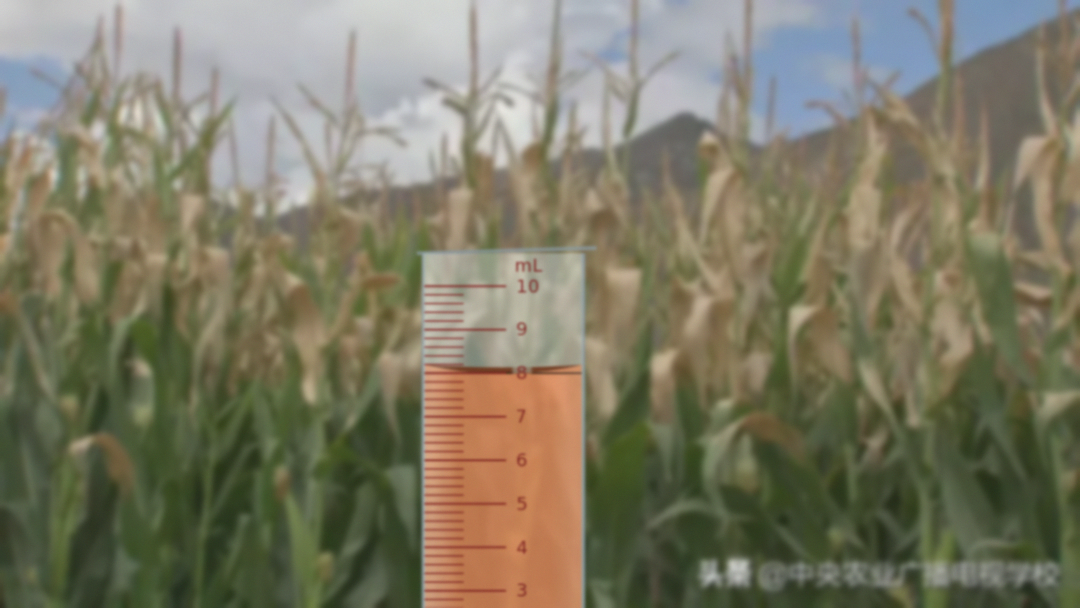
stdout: 8
